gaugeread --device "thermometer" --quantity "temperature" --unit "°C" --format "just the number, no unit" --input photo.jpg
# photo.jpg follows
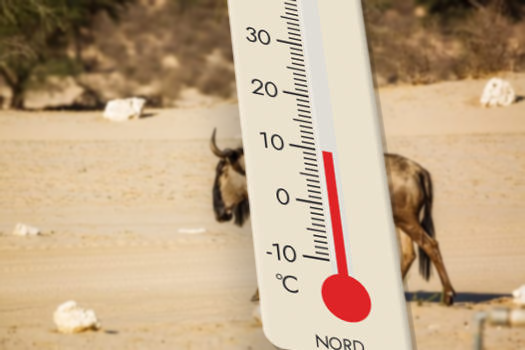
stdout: 10
